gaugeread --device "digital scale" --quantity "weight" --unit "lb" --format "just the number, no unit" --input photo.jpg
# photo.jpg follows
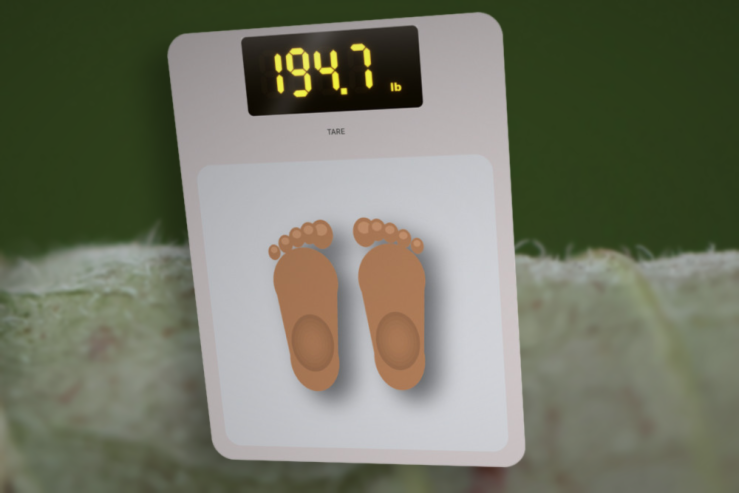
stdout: 194.7
